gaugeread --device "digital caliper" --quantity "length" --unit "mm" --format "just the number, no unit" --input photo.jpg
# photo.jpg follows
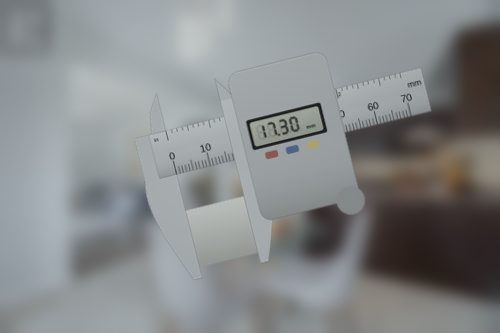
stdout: 17.30
